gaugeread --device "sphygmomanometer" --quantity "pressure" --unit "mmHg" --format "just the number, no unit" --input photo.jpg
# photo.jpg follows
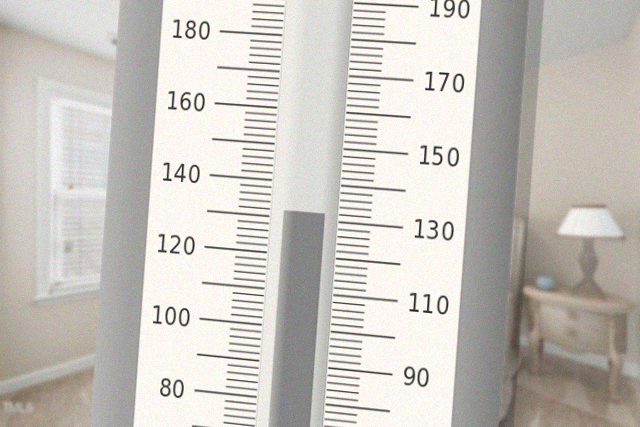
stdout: 132
